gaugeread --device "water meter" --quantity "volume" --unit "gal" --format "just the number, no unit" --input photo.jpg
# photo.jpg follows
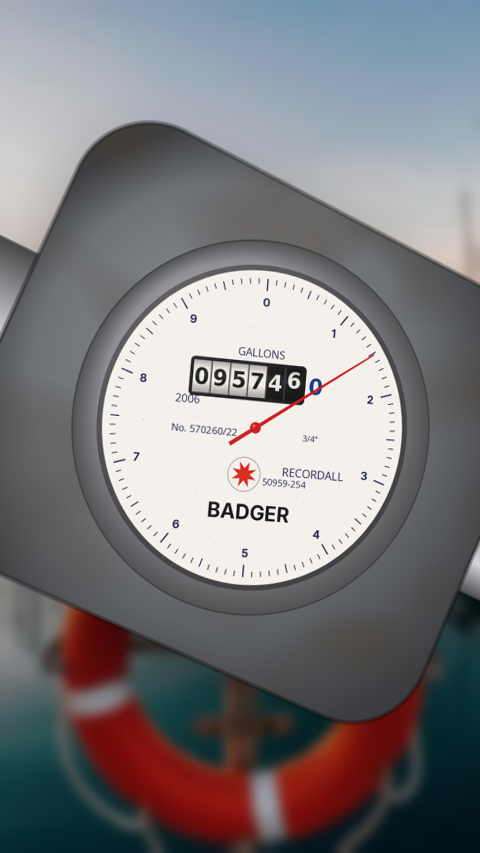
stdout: 957461.5
